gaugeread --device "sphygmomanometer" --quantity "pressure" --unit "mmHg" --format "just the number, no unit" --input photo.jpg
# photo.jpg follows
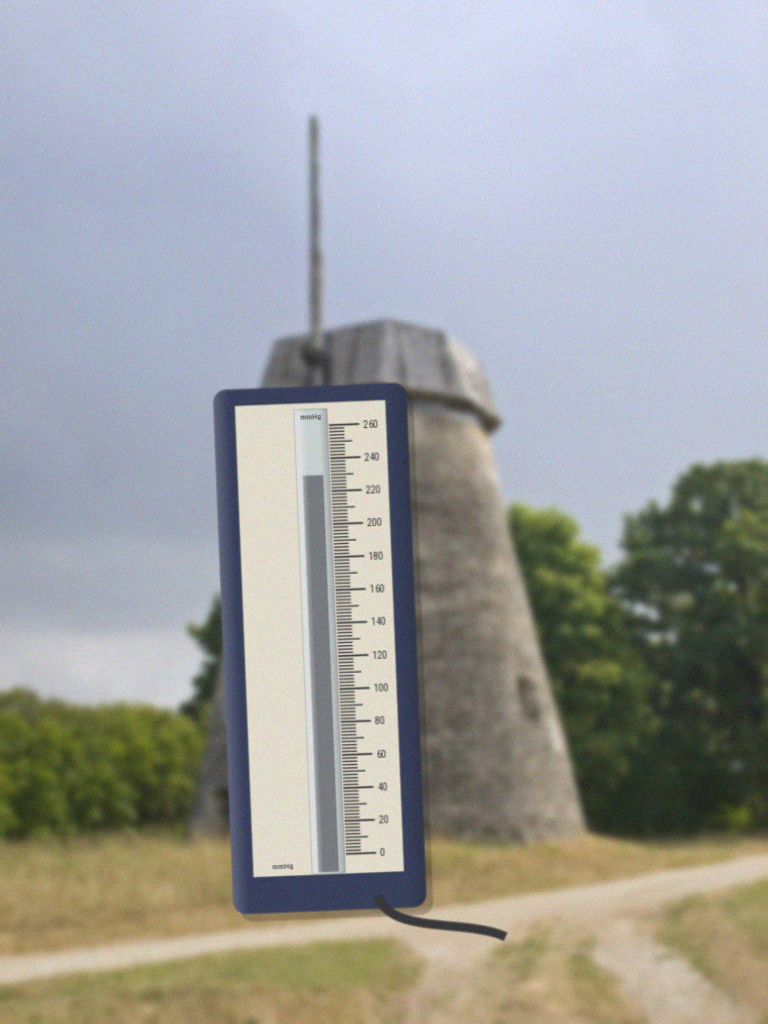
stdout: 230
